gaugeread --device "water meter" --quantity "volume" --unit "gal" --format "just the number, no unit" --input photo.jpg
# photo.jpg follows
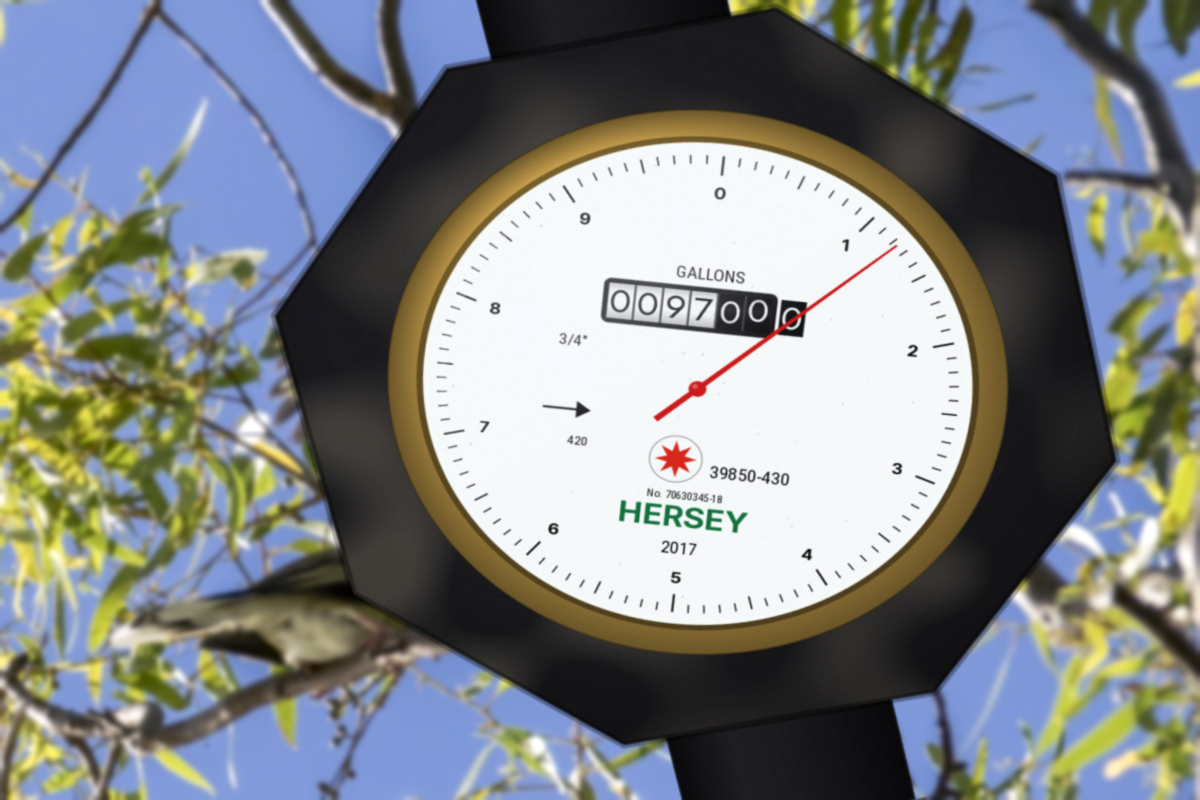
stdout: 97001.2
